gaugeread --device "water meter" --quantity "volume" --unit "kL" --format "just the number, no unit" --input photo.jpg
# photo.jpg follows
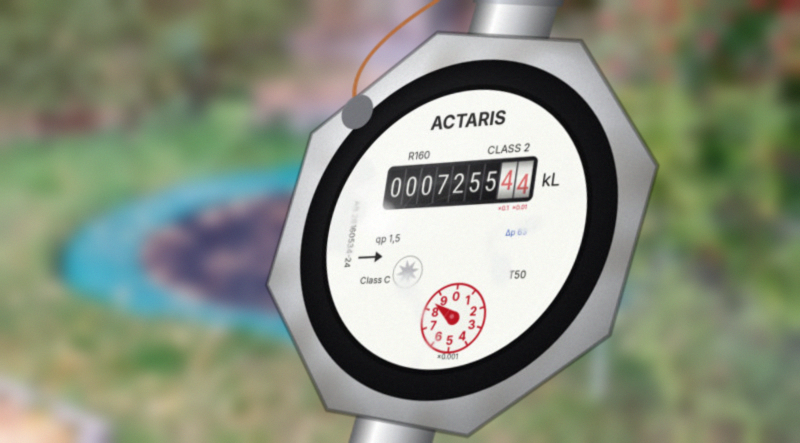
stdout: 7255.438
